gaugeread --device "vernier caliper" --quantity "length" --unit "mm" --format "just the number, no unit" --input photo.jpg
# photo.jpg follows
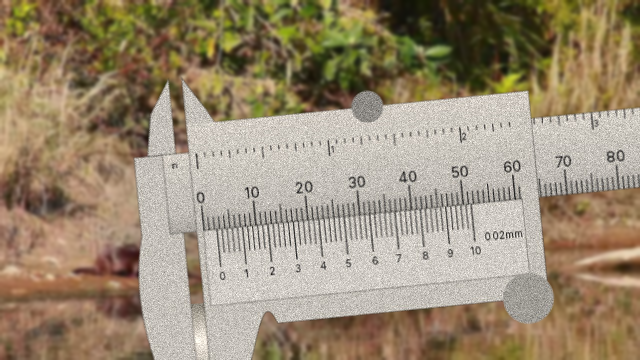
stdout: 2.5
